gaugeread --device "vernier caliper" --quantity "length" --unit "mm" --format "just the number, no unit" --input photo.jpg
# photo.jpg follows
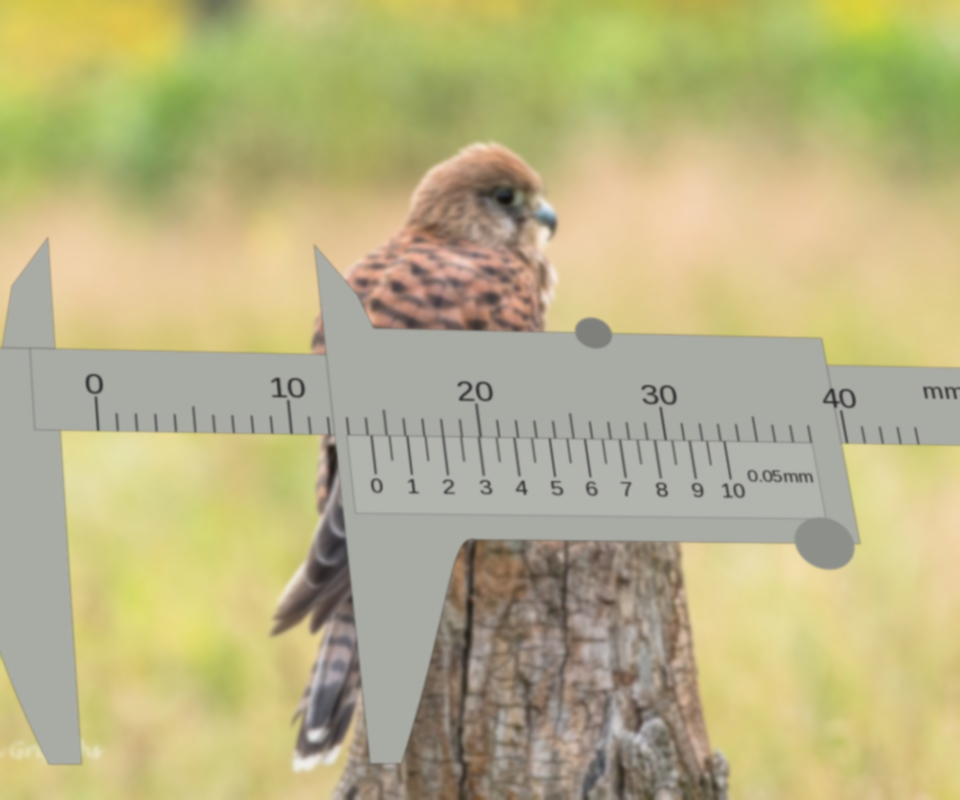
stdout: 14.2
